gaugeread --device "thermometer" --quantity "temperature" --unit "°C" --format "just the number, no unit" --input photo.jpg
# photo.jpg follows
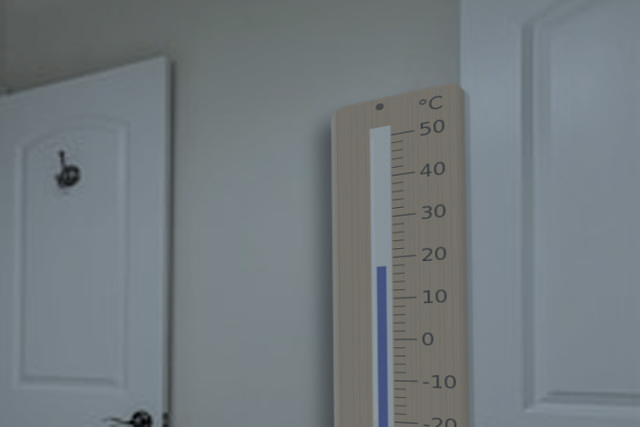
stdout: 18
